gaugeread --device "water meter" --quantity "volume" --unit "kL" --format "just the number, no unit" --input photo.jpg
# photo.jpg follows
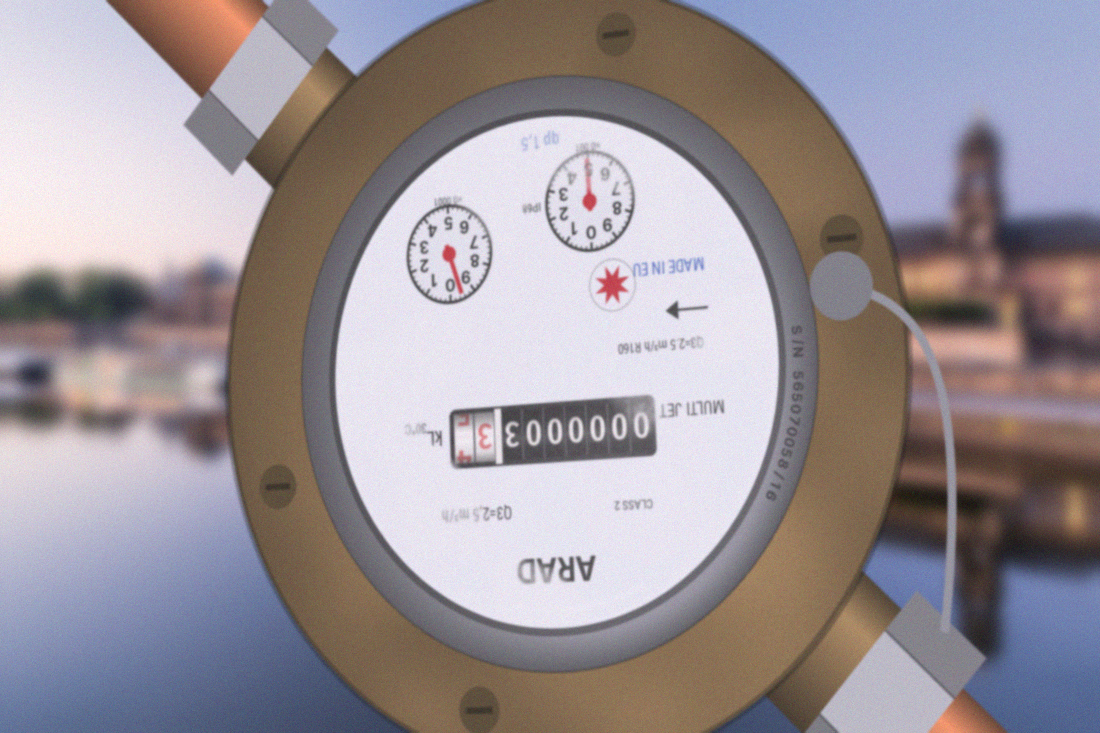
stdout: 3.3449
